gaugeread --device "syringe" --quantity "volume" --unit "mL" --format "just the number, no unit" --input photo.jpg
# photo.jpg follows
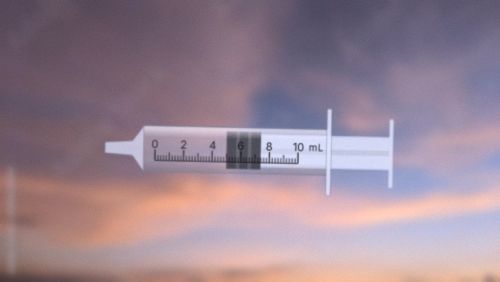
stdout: 5
